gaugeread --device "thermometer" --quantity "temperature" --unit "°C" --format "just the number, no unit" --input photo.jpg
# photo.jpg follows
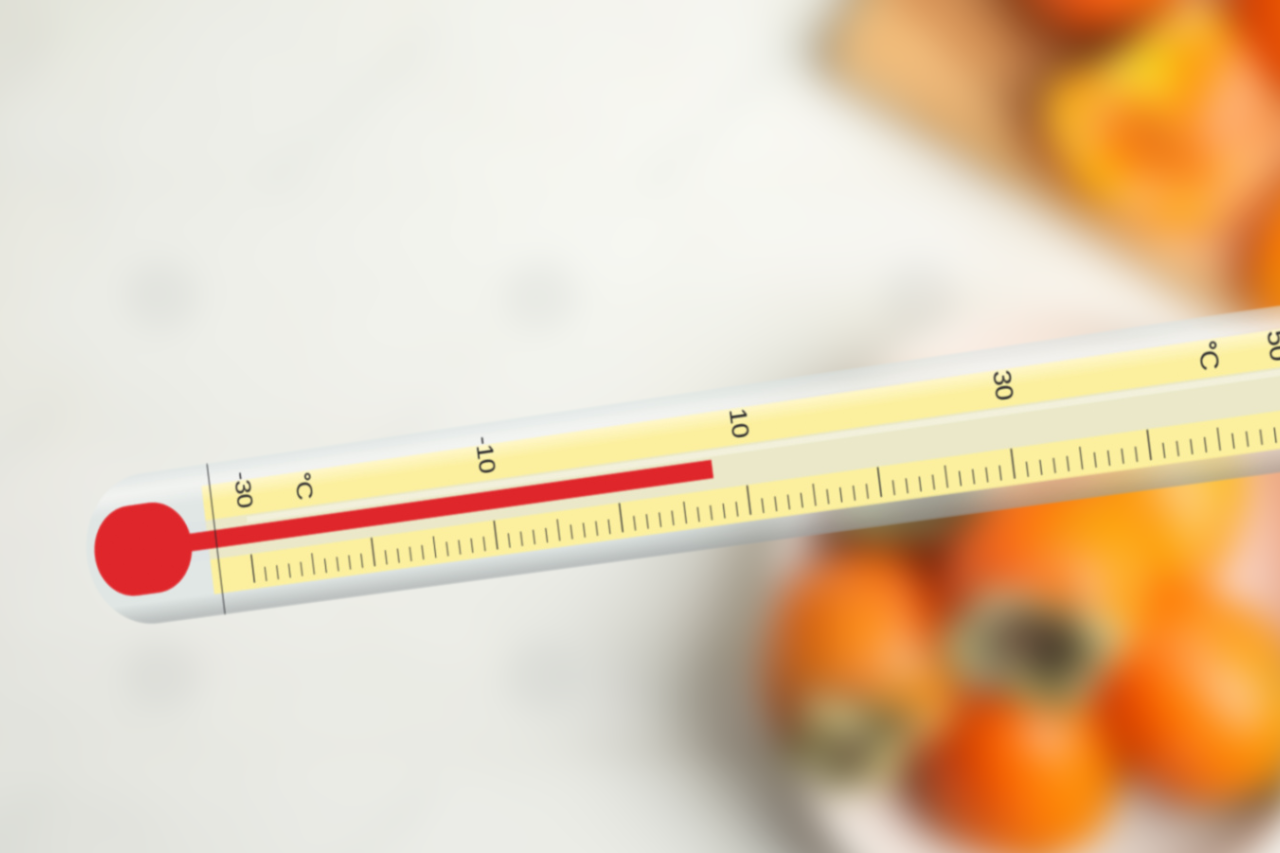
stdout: 7.5
